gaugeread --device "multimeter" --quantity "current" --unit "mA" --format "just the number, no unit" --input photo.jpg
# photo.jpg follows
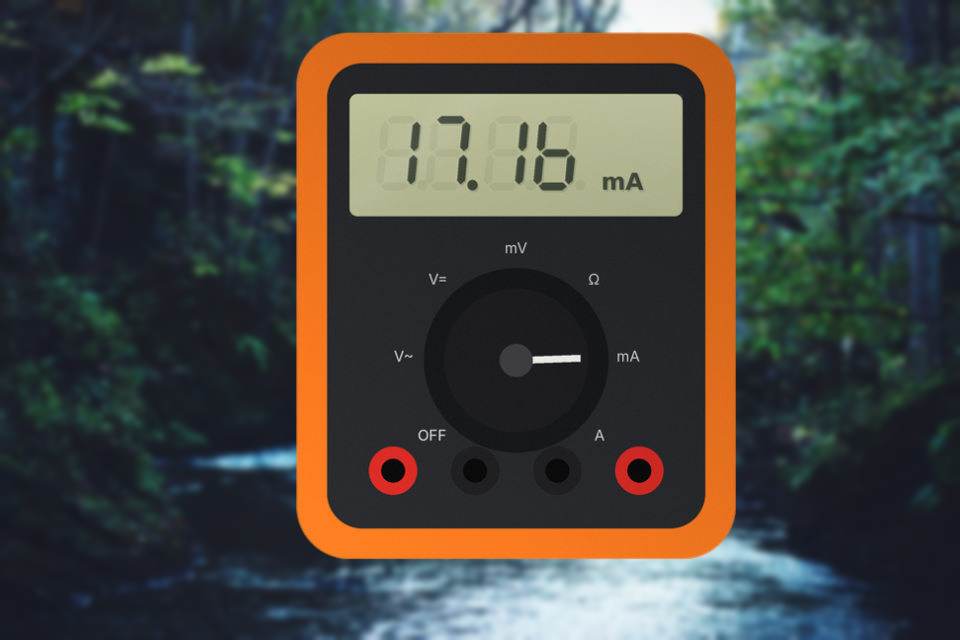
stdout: 17.16
